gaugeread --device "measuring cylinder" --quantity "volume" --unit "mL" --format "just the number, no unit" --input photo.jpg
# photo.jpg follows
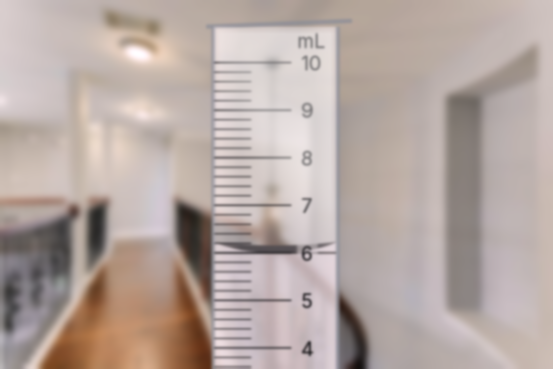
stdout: 6
